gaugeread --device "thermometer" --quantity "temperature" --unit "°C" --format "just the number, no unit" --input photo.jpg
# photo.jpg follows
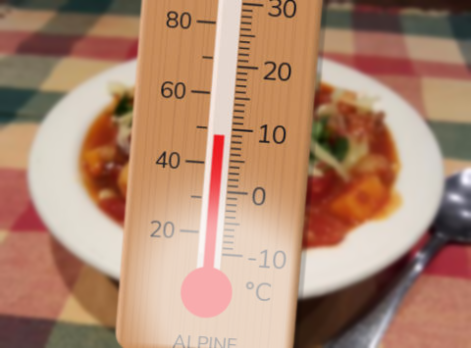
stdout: 9
